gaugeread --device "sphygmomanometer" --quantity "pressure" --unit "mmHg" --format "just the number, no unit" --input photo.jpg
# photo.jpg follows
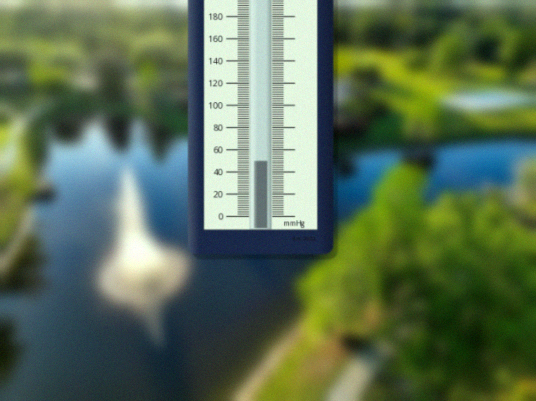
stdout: 50
